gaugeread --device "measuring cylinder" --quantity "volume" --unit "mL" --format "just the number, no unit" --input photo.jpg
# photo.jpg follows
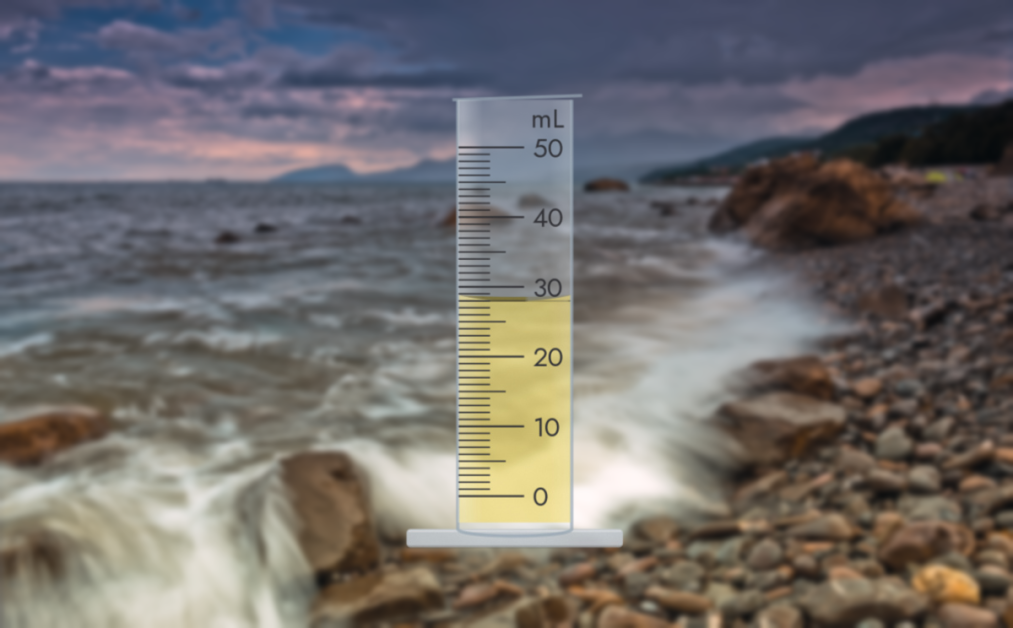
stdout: 28
